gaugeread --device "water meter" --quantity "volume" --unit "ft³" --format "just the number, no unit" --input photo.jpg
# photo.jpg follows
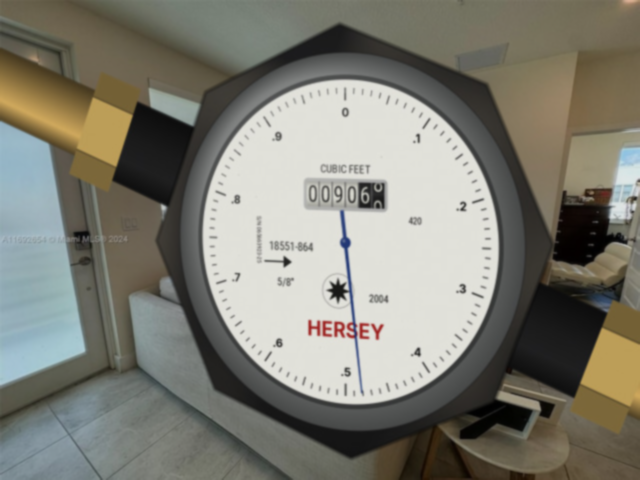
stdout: 9068.48
